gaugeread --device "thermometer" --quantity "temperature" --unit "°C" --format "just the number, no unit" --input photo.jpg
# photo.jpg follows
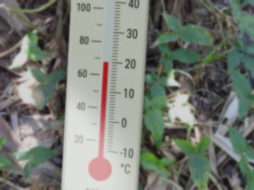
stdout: 20
